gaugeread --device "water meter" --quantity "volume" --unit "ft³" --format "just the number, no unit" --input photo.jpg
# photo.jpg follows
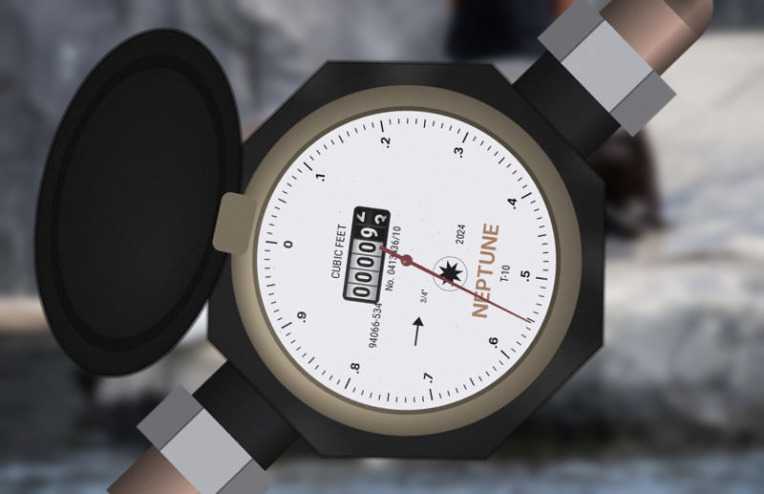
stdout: 92.55
